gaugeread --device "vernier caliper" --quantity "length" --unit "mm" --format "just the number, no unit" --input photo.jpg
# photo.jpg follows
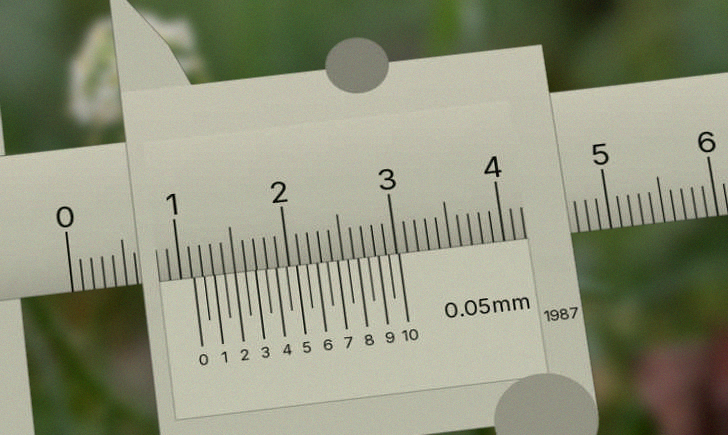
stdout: 11.2
